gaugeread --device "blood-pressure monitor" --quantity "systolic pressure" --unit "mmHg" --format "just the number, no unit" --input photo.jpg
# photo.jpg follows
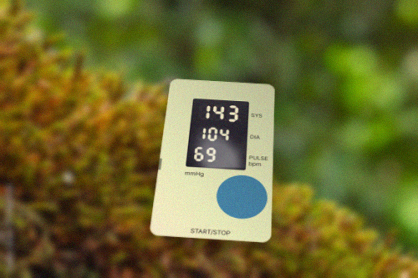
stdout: 143
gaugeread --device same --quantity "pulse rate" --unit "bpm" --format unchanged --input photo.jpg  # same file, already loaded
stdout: 69
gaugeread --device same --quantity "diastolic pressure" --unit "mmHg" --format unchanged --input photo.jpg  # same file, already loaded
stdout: 104
